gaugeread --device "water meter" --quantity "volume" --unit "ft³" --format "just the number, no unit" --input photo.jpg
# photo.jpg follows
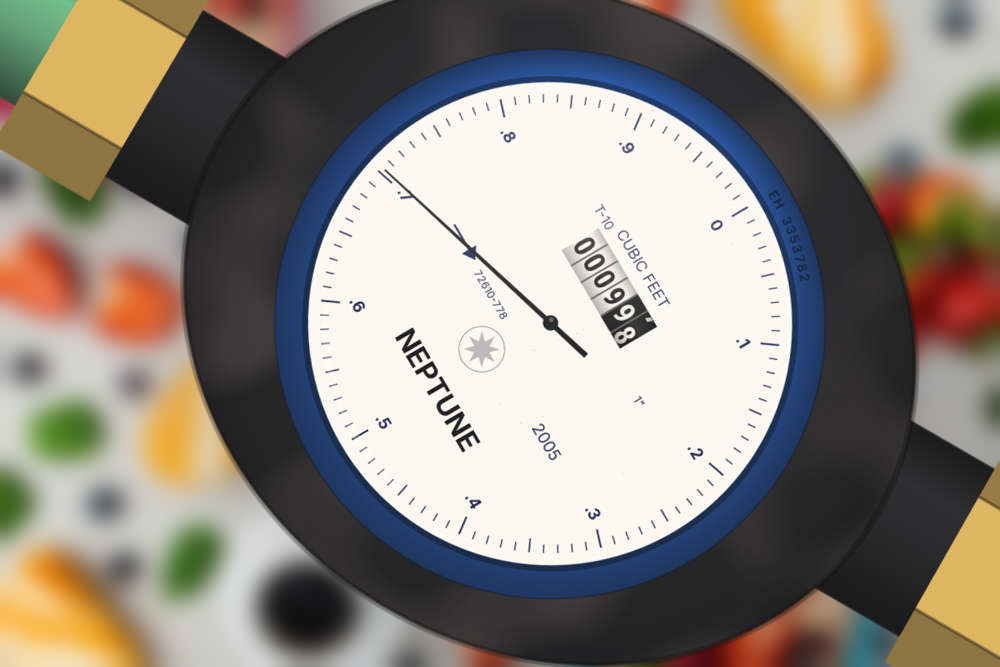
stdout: 997.70
